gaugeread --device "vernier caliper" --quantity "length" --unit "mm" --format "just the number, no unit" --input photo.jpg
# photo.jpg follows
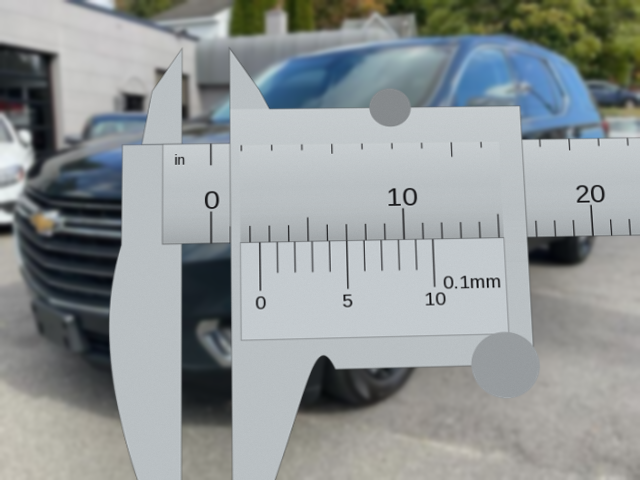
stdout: 2.5
